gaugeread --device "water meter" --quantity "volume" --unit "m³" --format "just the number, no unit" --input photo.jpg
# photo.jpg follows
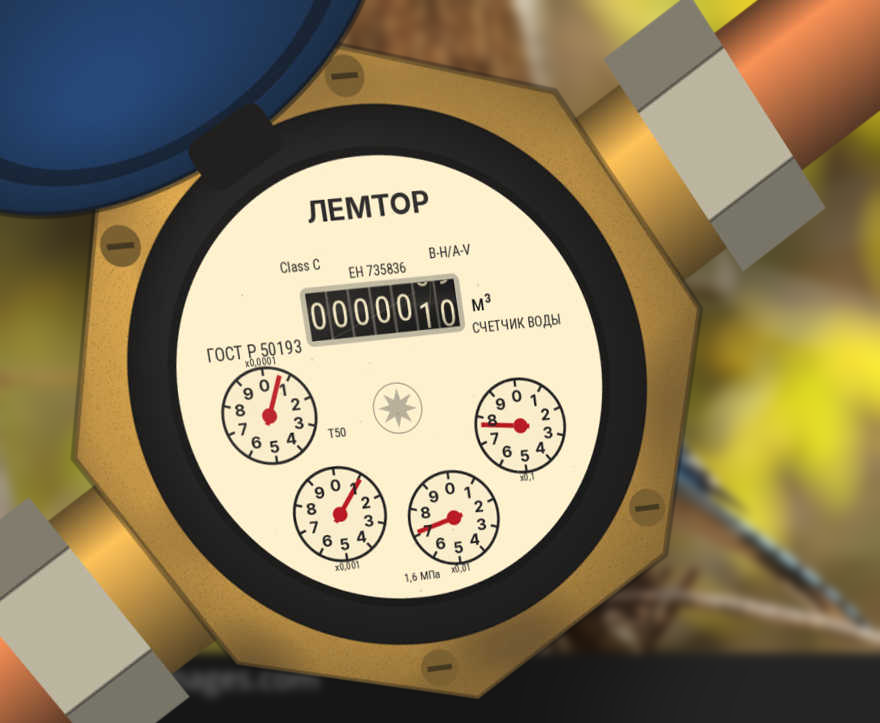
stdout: 9.7710
